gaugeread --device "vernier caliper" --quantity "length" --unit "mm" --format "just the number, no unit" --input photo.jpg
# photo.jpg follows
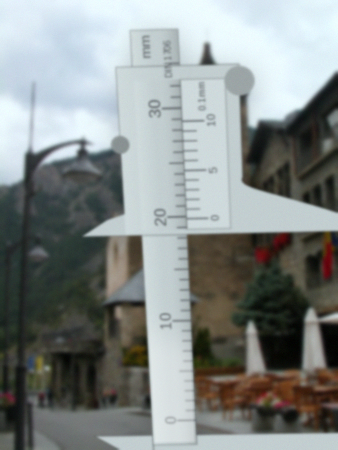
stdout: 19.8
